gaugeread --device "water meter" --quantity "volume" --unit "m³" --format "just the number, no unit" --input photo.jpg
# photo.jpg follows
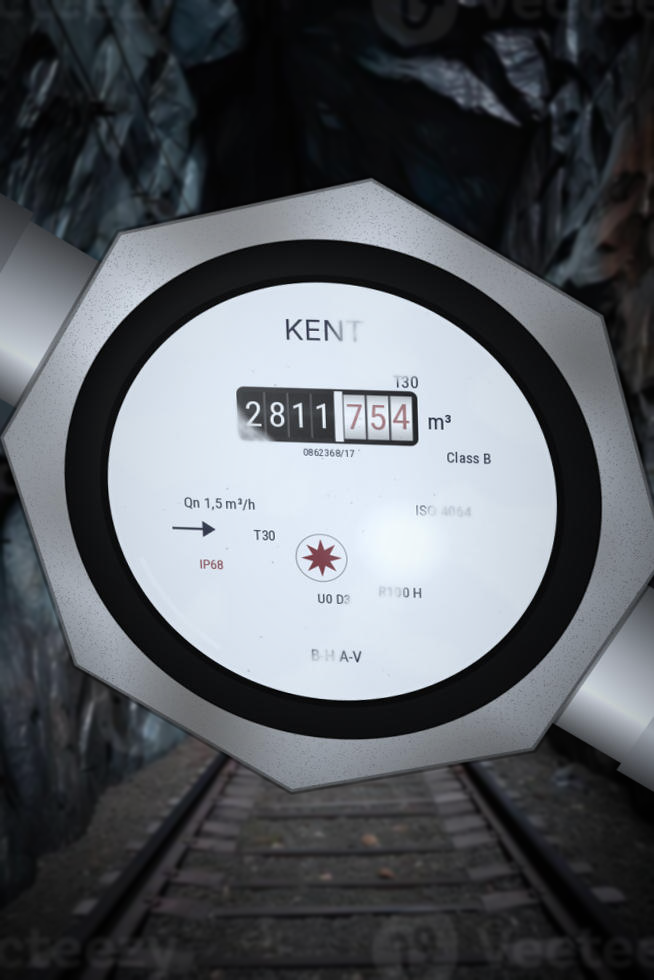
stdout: 2811.754
